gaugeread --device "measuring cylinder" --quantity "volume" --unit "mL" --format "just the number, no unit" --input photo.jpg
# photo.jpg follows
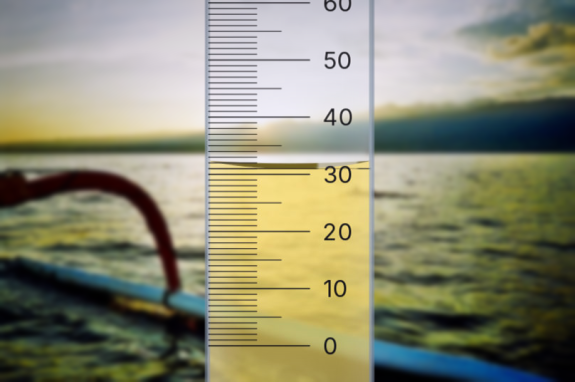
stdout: 31
